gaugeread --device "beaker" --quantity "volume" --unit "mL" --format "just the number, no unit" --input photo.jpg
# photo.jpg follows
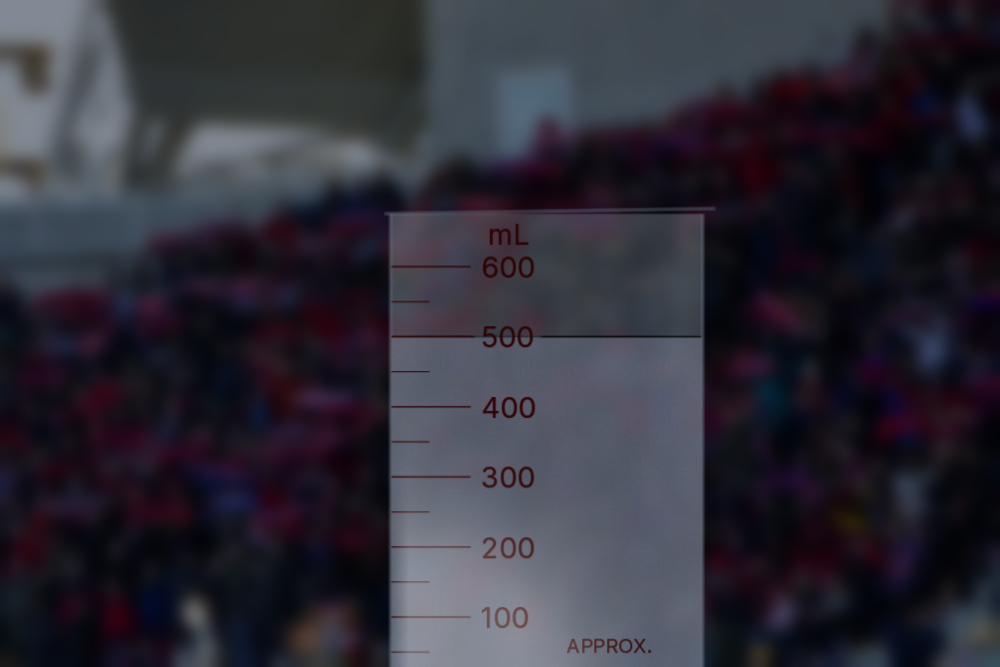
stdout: 500
